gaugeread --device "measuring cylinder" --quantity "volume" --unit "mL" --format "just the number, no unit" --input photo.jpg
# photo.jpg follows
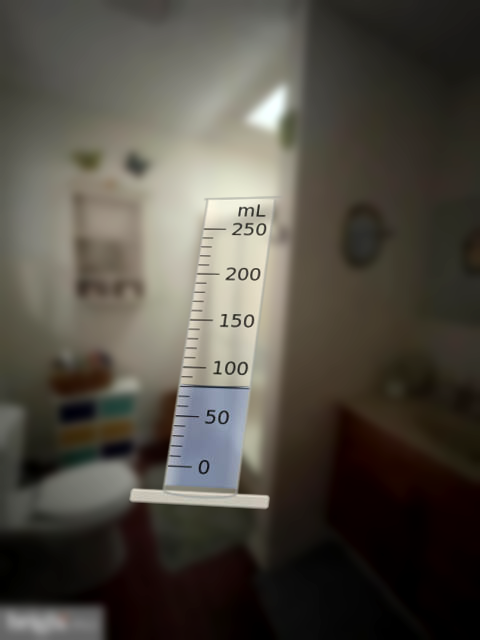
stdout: 80
